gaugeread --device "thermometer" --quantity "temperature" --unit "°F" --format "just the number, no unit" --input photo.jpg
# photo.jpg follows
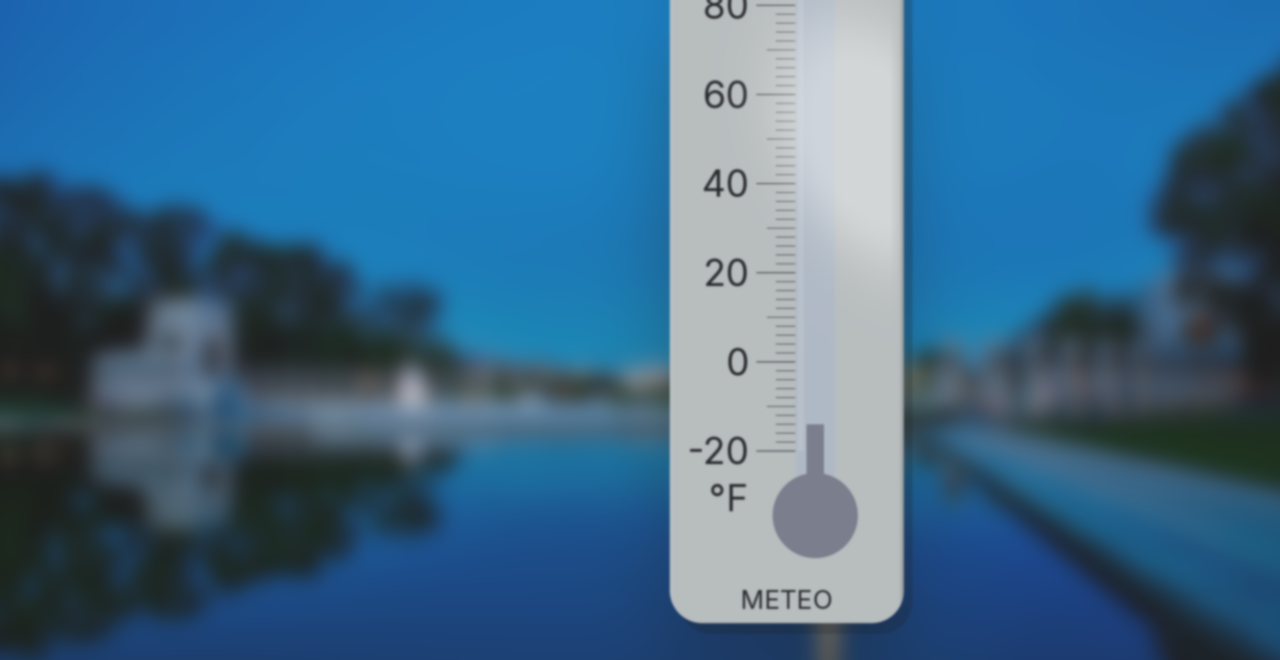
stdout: -14
